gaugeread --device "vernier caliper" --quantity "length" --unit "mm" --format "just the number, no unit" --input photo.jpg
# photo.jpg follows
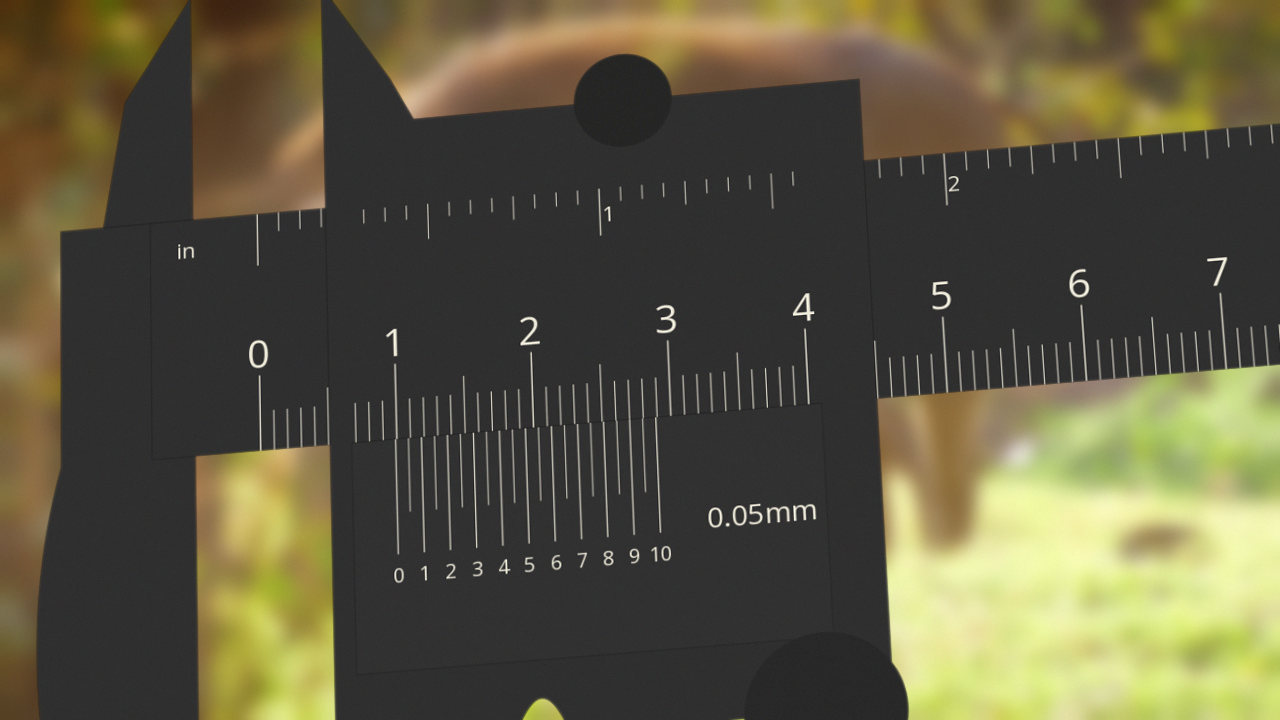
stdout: 9.9
